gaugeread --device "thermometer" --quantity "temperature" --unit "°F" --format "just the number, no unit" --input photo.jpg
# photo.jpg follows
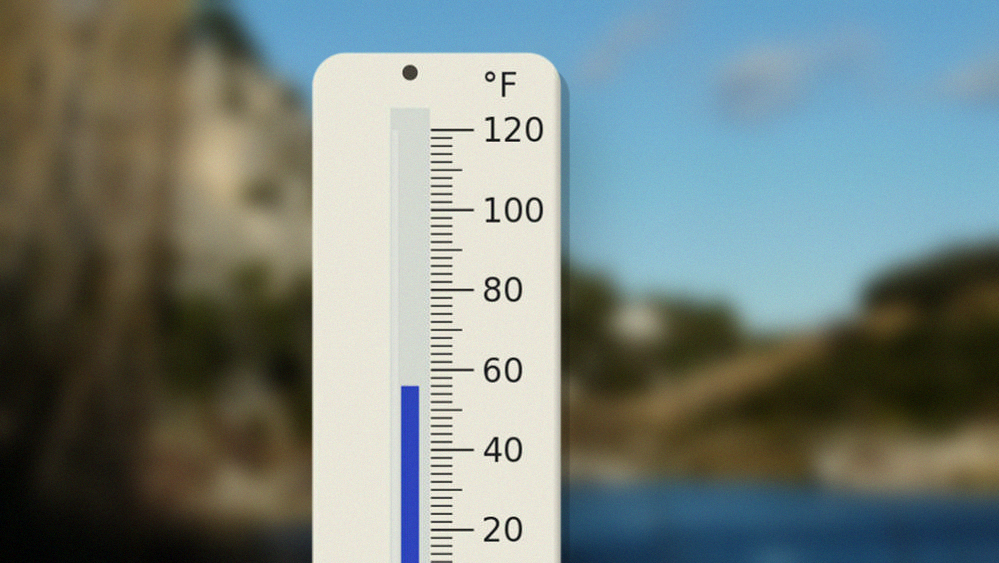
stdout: 56
